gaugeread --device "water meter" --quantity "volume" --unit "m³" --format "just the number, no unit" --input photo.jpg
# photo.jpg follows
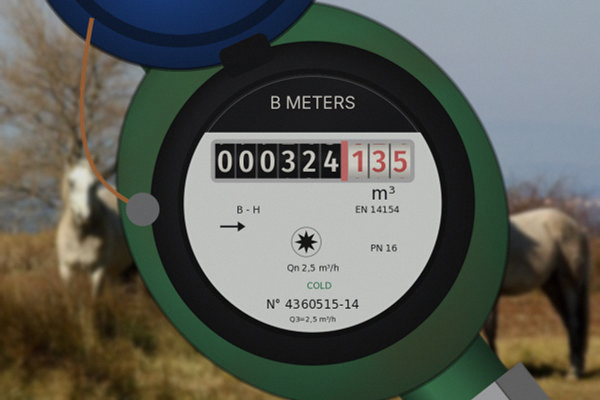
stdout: 324.135
